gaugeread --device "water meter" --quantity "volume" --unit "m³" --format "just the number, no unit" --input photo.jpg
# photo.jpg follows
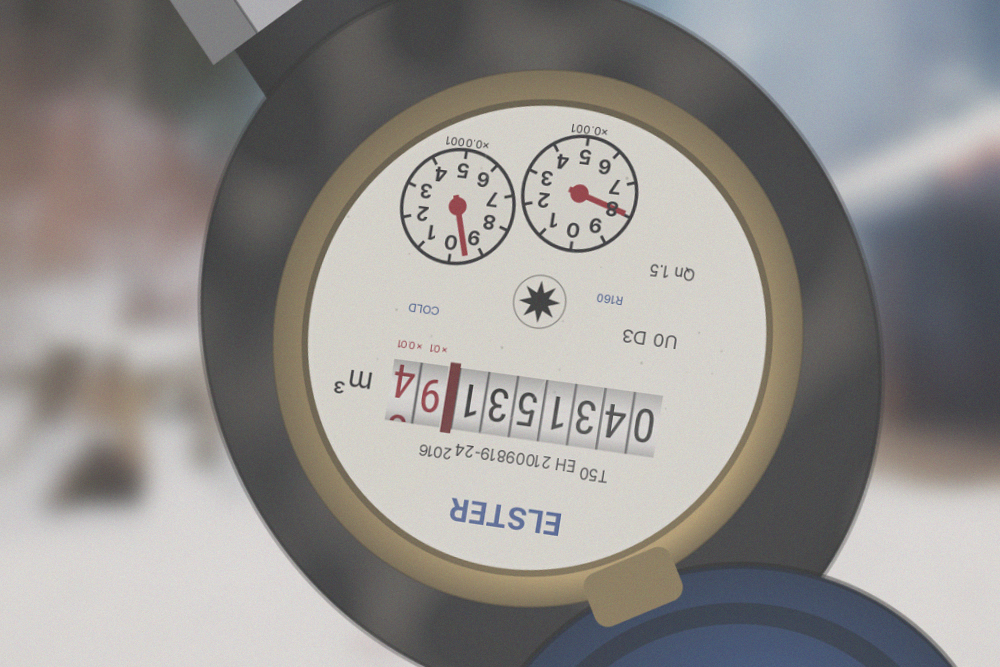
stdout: 431531.9379
